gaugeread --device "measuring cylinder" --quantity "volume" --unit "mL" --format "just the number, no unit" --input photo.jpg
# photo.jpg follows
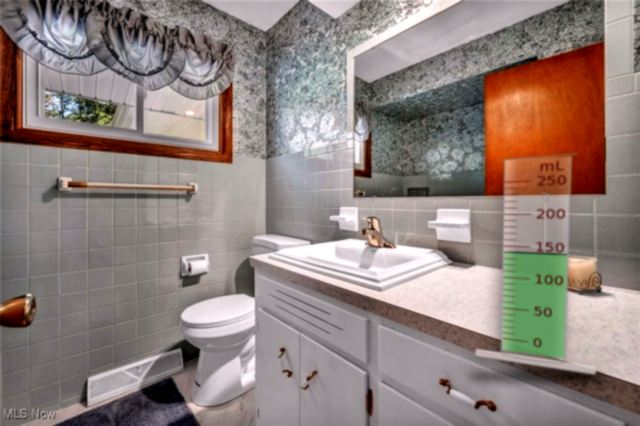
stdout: 140
